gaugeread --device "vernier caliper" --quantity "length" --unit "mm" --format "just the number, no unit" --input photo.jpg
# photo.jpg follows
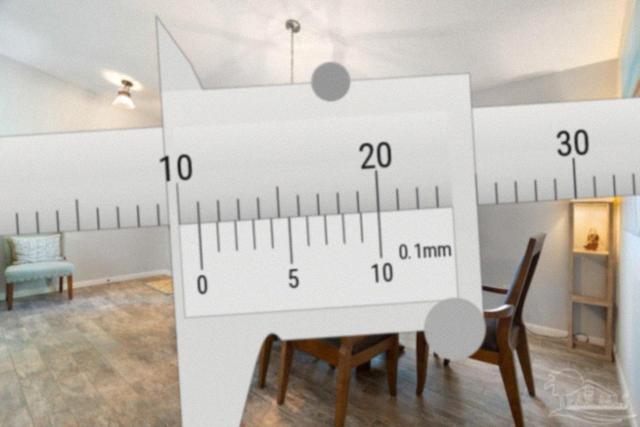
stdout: 11.0
